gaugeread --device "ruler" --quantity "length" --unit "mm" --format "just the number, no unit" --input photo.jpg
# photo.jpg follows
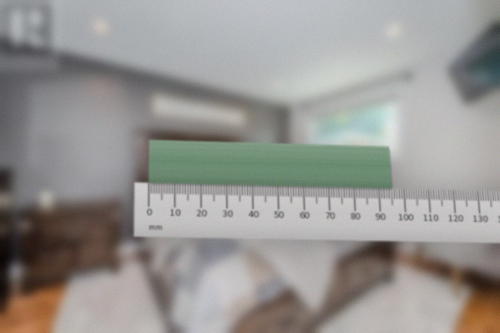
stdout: 95
